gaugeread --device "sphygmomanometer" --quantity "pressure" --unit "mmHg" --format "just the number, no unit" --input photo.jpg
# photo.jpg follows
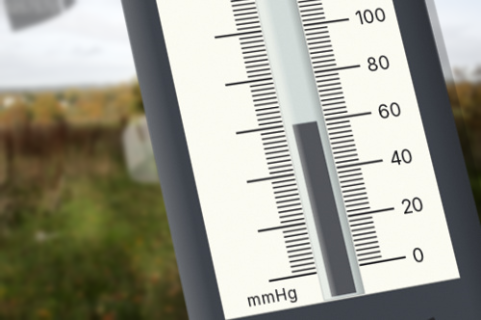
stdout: 60
